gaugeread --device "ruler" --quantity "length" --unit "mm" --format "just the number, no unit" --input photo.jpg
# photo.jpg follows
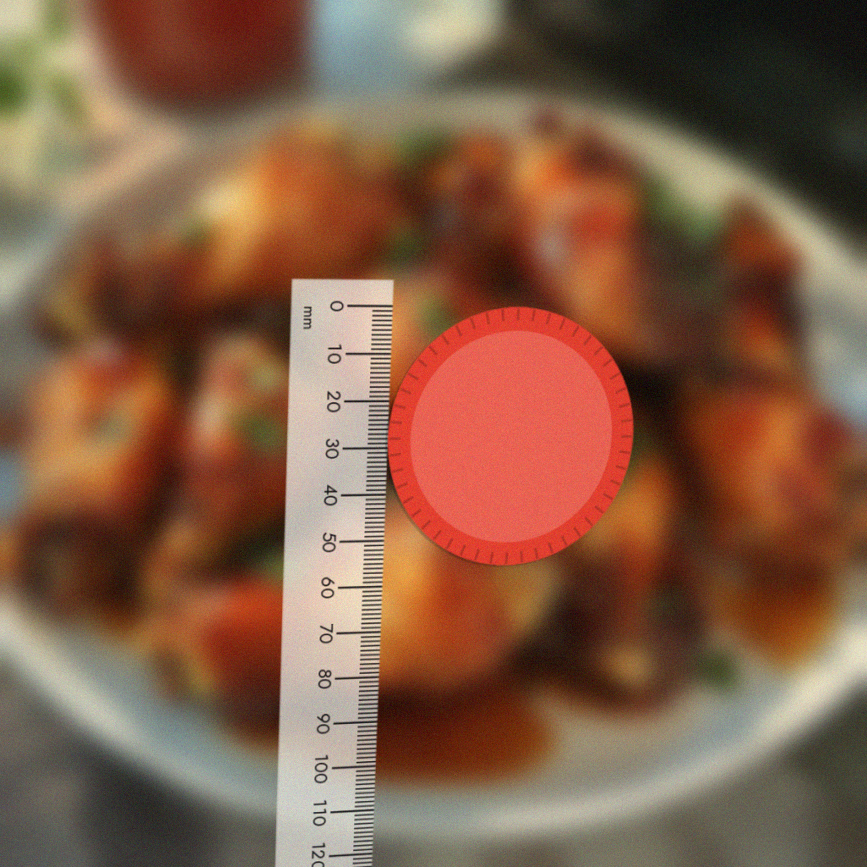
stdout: 56
